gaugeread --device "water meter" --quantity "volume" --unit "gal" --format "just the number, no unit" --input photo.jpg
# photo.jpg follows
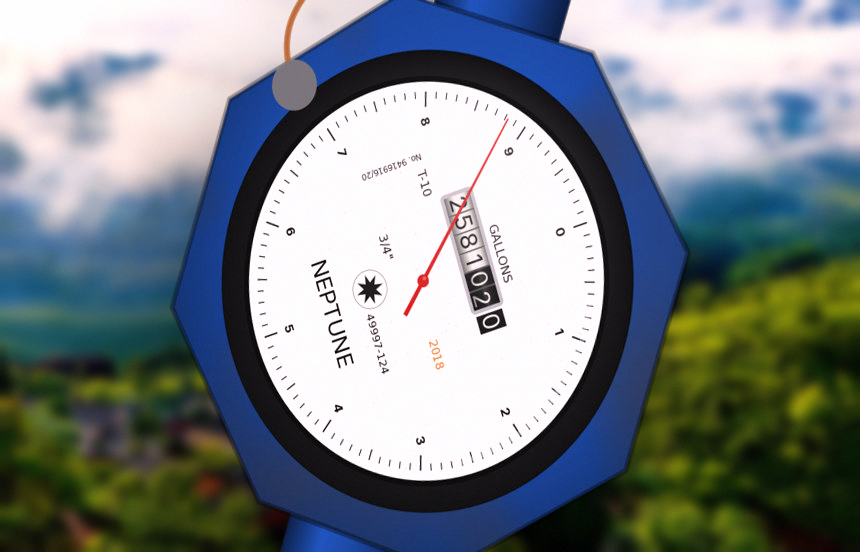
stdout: 2581018.8
